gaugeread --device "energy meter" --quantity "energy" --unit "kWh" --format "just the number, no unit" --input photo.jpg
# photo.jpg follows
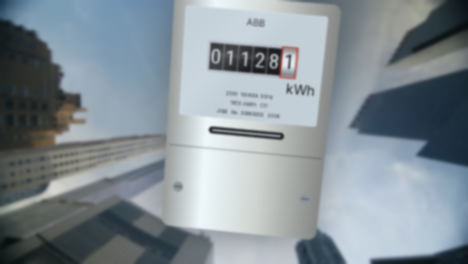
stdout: 1128.1
